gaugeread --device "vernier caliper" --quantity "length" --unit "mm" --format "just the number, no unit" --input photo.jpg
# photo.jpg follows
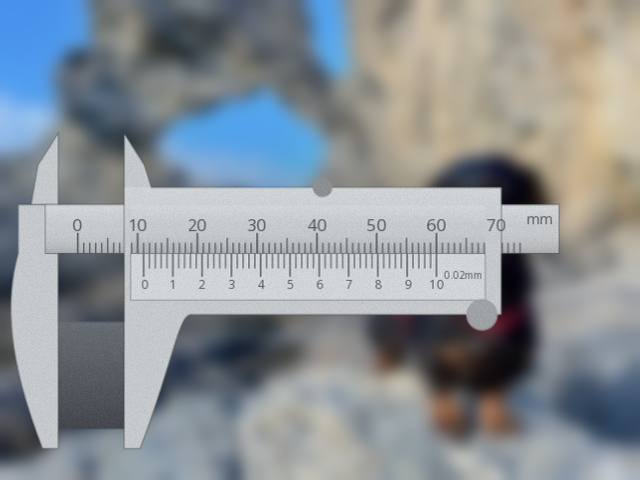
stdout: 11.0
